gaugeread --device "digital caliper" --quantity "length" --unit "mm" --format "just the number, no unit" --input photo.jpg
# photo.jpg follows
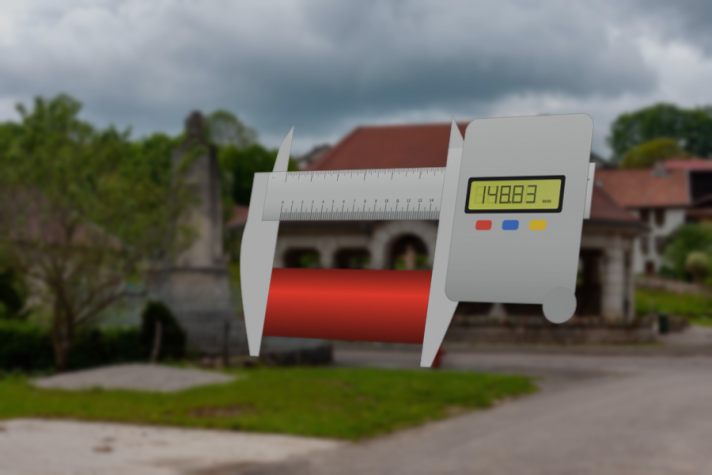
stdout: 148.83
